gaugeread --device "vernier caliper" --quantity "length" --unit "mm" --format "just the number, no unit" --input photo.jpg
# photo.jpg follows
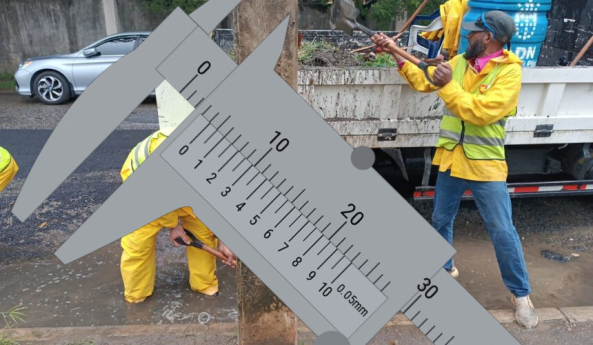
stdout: 4.1
